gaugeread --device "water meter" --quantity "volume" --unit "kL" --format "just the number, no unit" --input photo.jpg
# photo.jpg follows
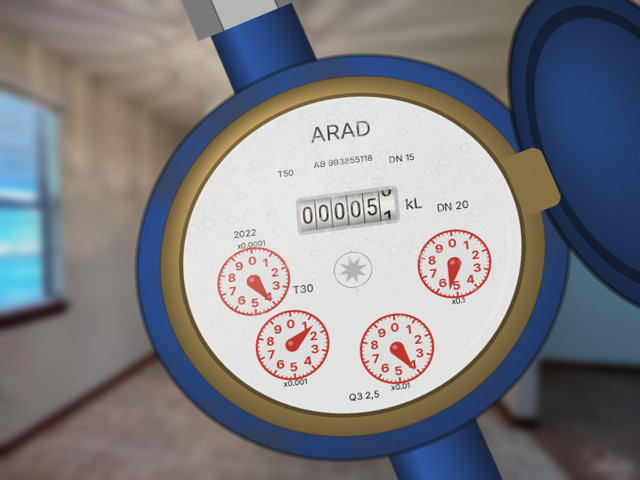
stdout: 50.5414
